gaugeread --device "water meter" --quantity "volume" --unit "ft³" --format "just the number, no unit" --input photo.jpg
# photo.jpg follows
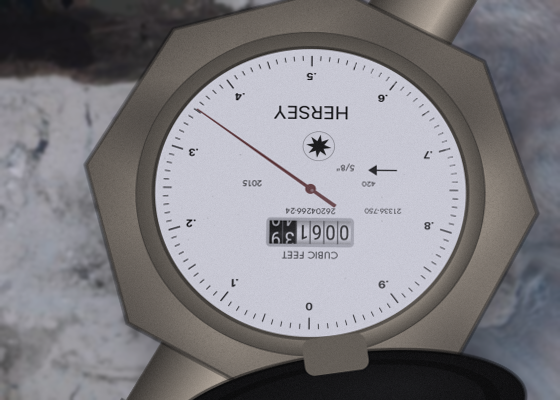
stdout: 6139.35
